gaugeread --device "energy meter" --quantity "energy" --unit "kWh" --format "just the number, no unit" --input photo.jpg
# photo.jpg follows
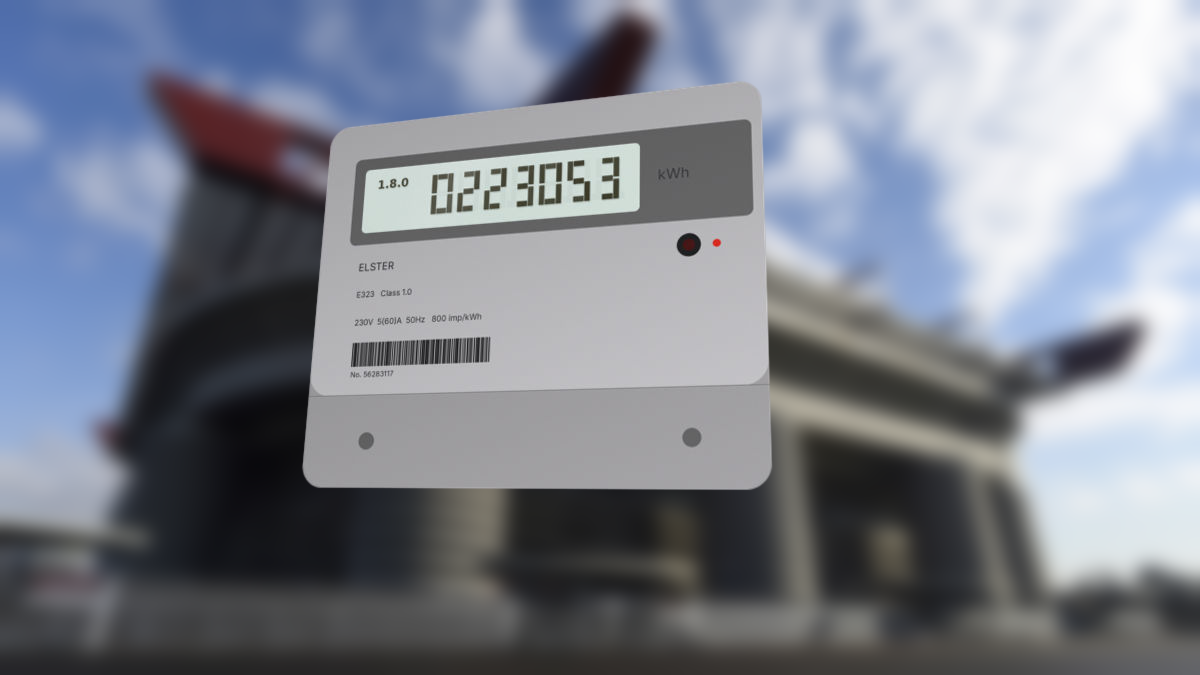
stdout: 223053
